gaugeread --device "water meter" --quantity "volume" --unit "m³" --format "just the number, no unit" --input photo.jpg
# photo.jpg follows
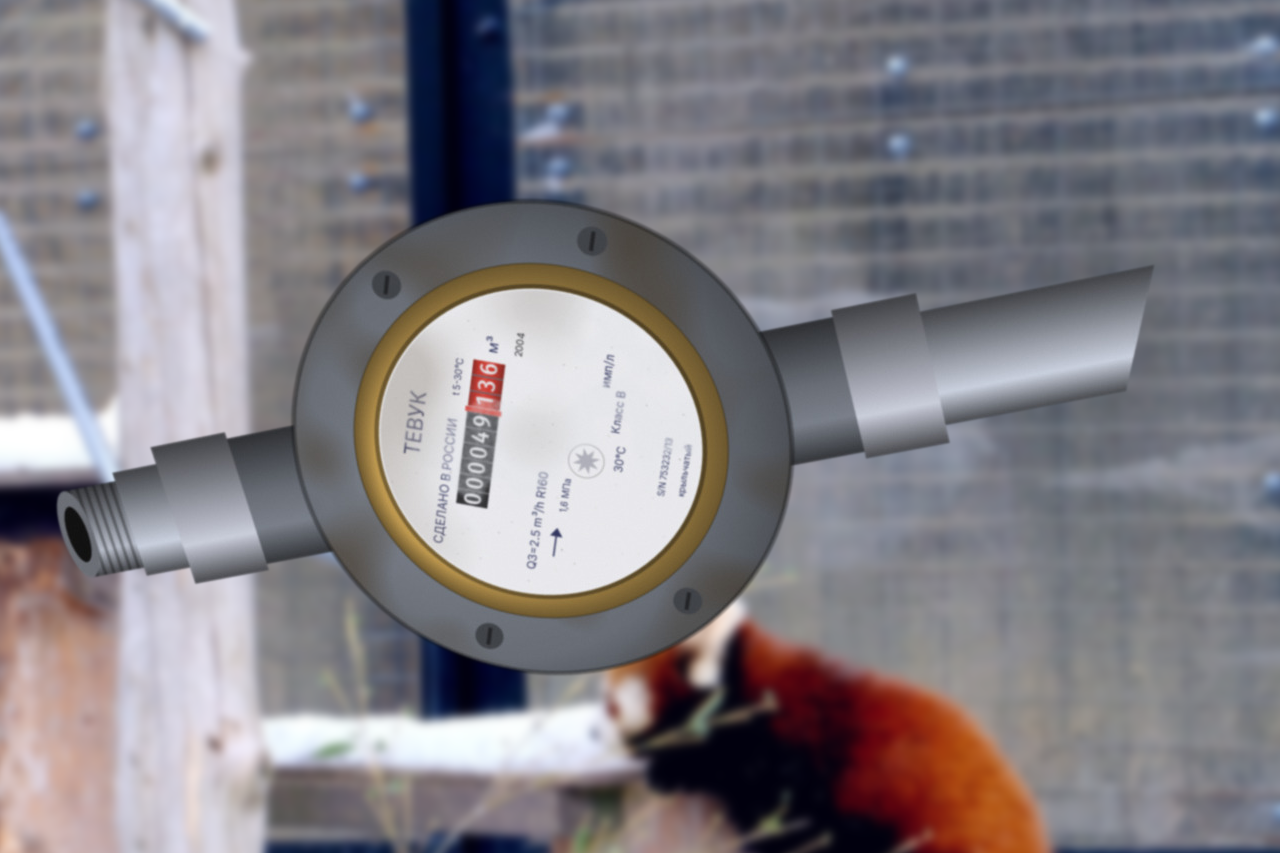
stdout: 49.136
